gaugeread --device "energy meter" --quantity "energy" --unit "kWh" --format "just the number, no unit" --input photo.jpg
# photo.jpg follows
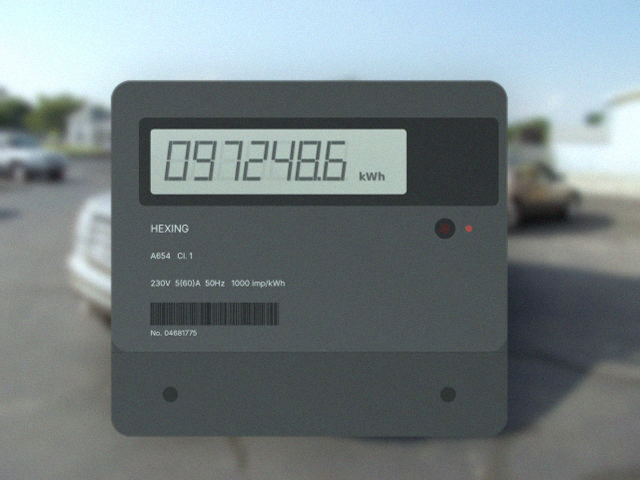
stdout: 97248.6
